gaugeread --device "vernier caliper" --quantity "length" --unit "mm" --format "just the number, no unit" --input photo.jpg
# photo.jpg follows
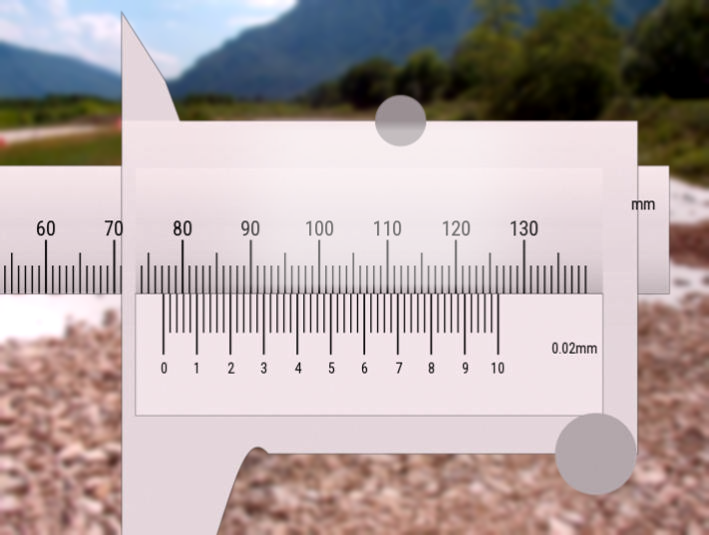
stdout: 77.2
